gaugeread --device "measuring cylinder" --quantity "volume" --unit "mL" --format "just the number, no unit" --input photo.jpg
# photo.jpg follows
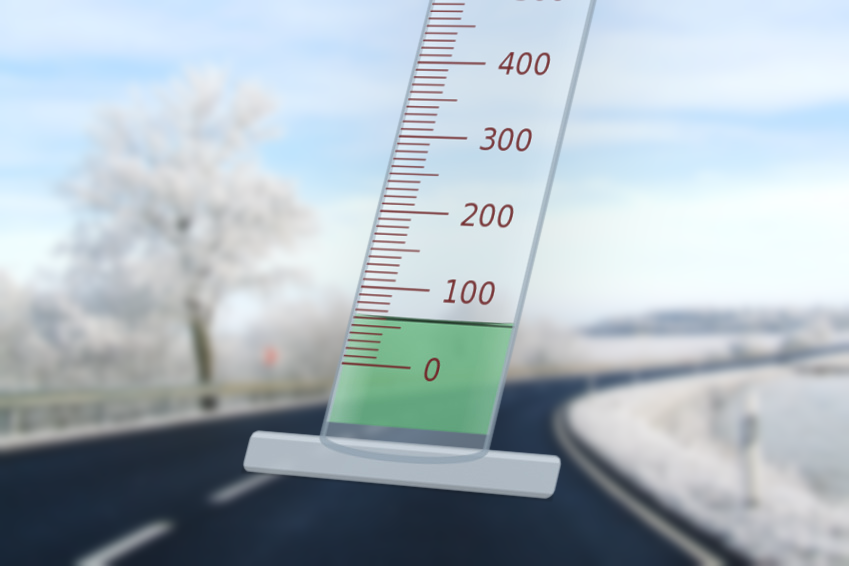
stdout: 60
